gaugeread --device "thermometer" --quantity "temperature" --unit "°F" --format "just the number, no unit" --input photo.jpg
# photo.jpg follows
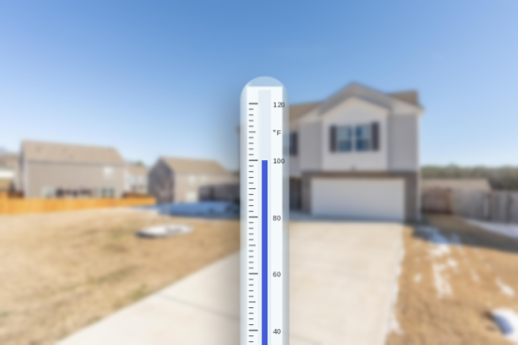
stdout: 100
